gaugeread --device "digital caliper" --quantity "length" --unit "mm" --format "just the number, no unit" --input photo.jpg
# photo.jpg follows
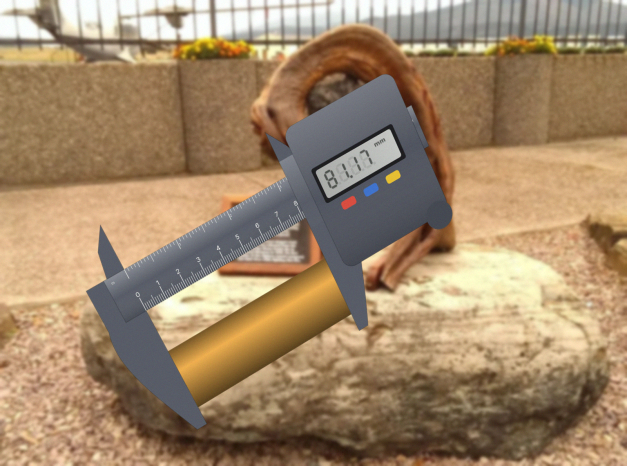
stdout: 81.17
